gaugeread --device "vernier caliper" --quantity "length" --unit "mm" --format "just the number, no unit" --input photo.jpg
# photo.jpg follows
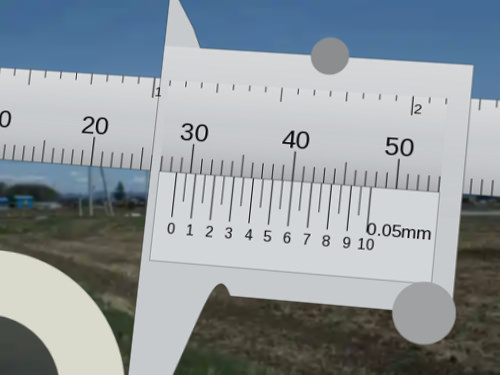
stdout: 28.6
